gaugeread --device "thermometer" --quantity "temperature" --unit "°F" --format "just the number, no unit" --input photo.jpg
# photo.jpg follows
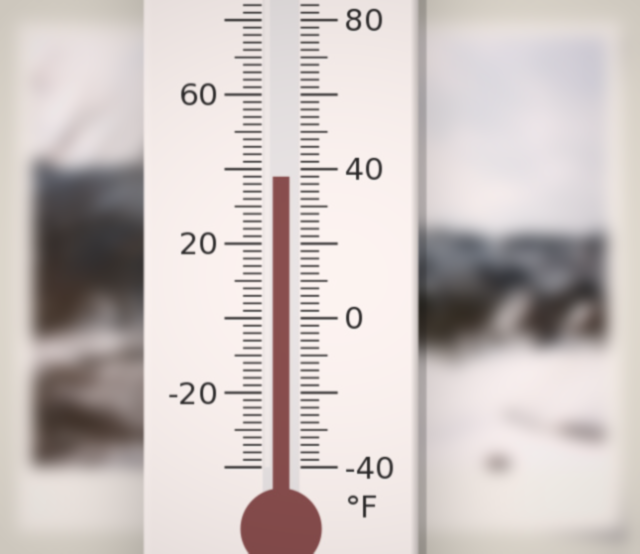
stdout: 38
